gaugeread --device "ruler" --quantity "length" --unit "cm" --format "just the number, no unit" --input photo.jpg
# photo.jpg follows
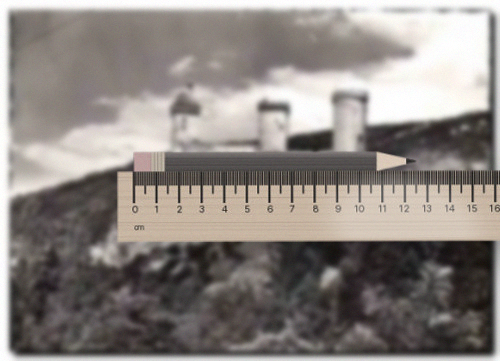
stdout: 12.5
